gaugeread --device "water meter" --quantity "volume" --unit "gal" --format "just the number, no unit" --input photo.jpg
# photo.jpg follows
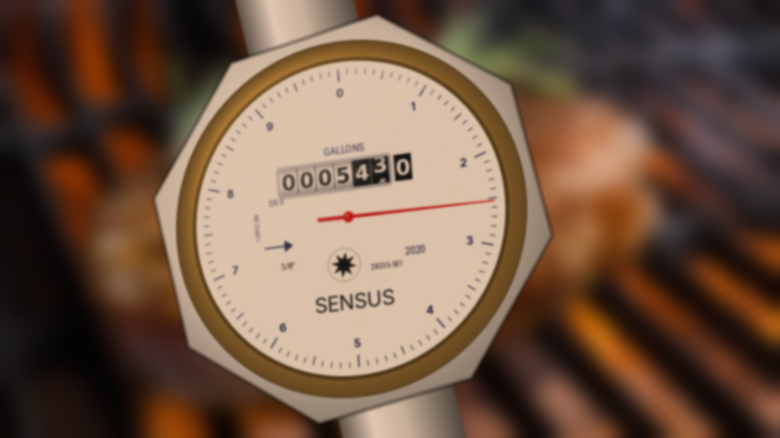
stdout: 5432.5
